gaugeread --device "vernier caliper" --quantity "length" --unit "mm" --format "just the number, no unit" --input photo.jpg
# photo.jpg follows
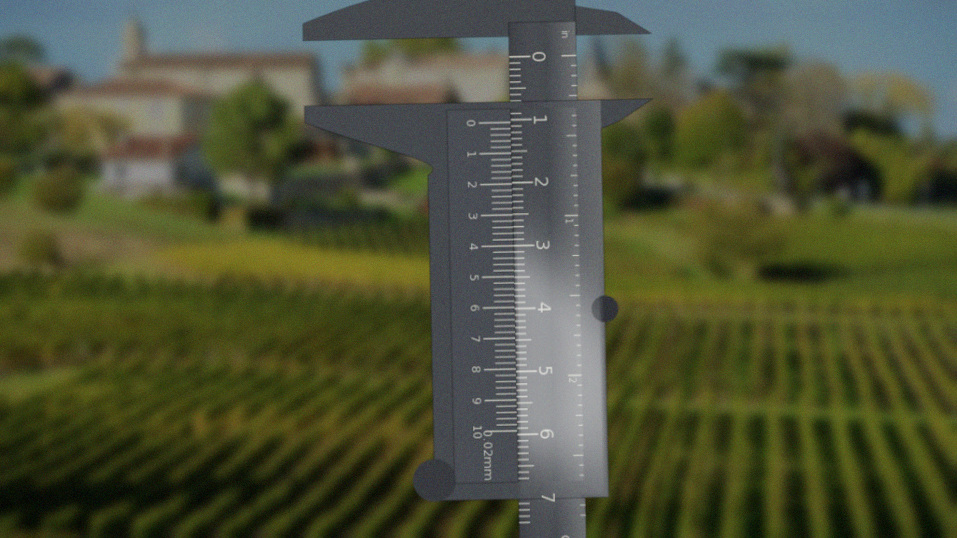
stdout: 10.4
